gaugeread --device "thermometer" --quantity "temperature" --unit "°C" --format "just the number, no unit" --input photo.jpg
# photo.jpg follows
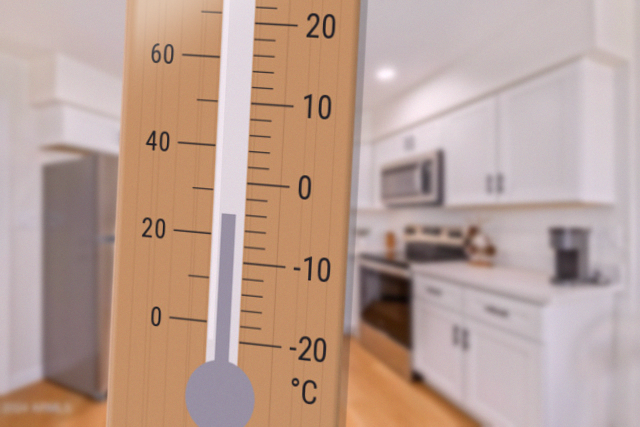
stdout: -4
